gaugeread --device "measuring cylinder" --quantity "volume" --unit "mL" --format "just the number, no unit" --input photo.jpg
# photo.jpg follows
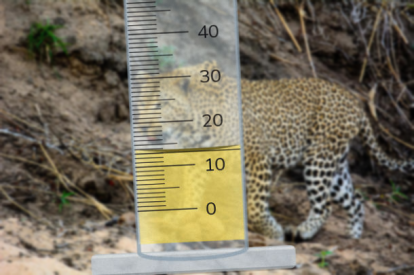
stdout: 13
